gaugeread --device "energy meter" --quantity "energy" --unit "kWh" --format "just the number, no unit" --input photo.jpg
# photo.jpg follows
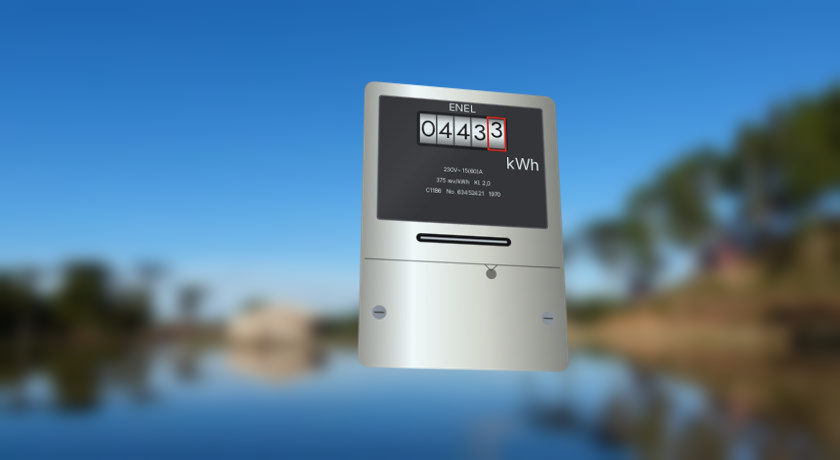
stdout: 443.3
